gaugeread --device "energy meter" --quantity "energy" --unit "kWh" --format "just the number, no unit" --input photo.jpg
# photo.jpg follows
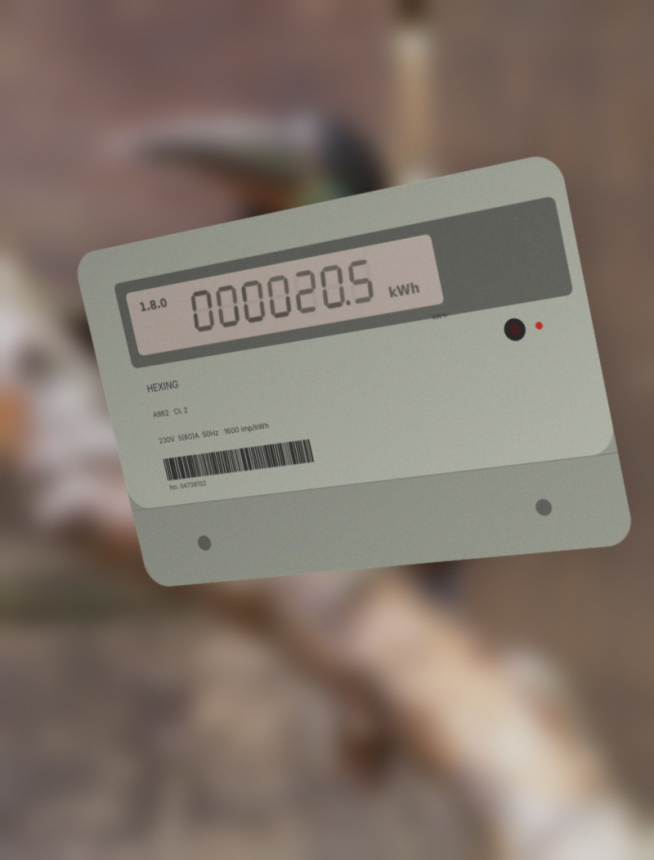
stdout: 20.5
